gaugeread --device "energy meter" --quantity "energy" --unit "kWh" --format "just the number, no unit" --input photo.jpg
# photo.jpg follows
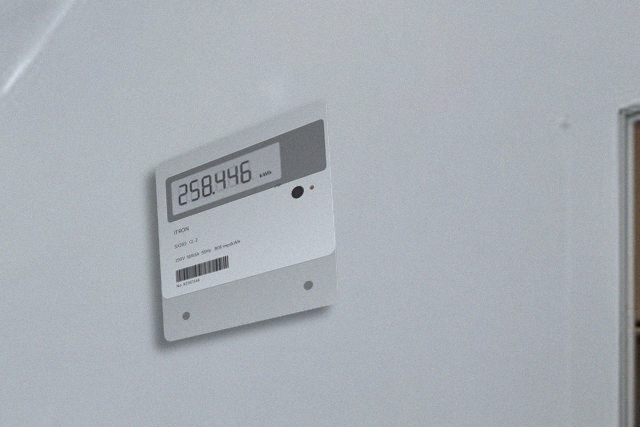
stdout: 258.446
